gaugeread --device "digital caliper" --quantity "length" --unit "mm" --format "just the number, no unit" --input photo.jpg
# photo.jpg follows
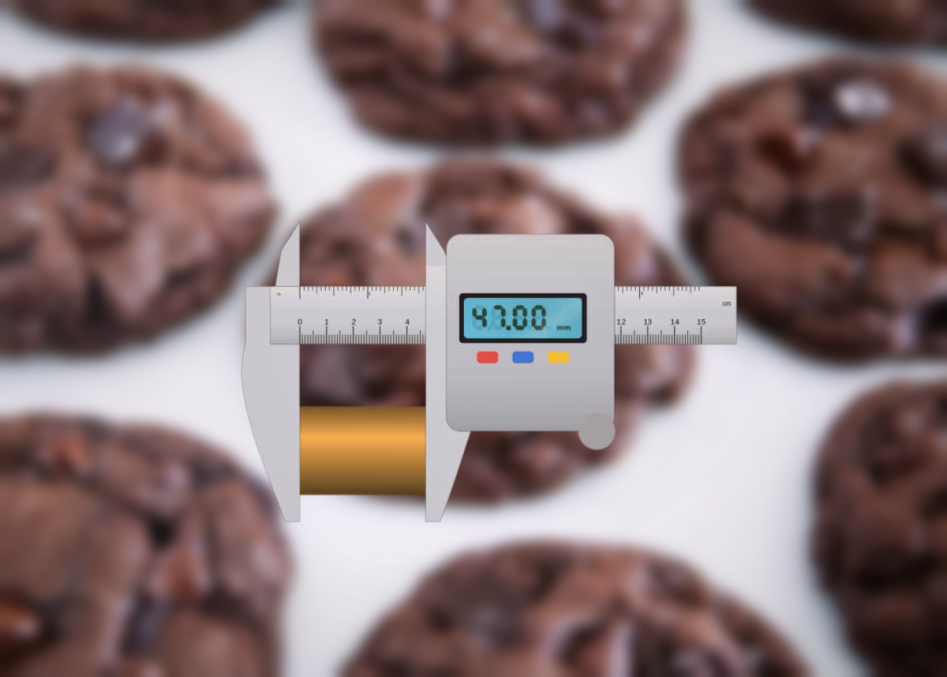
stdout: 47.00
